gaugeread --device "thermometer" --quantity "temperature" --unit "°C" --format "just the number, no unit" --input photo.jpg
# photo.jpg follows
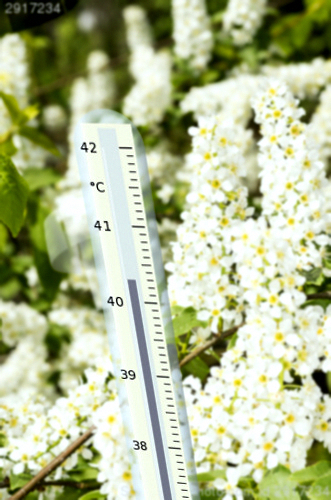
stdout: 40.3
